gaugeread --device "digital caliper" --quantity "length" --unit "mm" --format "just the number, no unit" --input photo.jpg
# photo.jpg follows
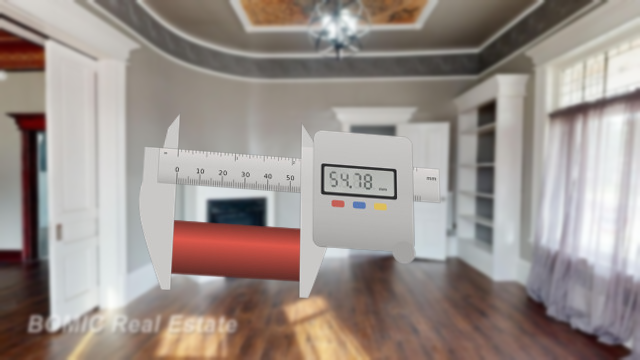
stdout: 54.78
